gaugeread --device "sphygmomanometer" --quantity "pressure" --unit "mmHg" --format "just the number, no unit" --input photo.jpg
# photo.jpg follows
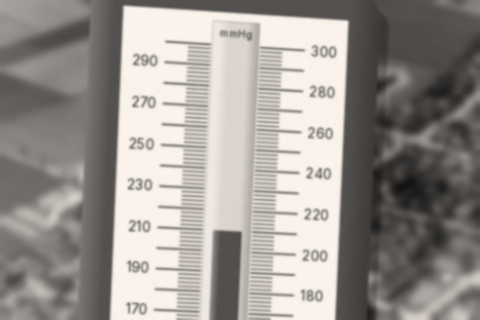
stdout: 210
